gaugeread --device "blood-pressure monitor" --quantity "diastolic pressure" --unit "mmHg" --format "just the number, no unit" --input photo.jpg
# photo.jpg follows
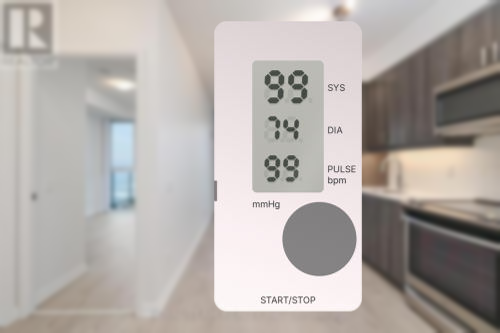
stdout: 74
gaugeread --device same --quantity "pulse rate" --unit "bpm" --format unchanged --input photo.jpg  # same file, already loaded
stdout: 99
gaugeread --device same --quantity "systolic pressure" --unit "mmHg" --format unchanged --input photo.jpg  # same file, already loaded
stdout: 99
